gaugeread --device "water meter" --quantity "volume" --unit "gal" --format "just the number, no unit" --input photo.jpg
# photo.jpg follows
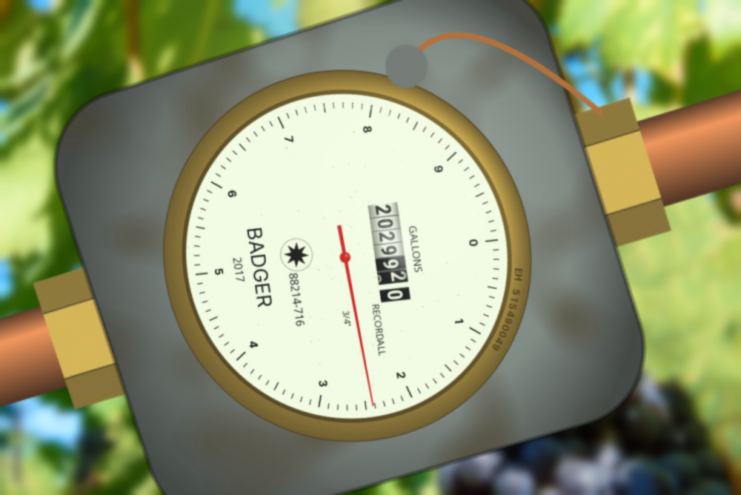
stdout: 2029922.4
